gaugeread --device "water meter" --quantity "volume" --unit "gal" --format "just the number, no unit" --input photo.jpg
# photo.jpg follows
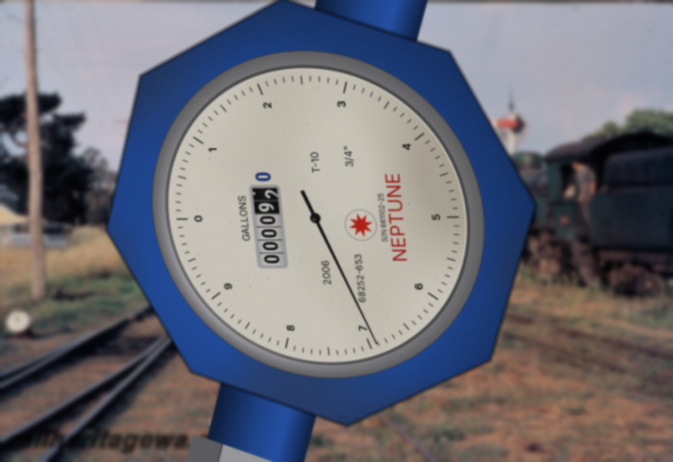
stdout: 916.9
